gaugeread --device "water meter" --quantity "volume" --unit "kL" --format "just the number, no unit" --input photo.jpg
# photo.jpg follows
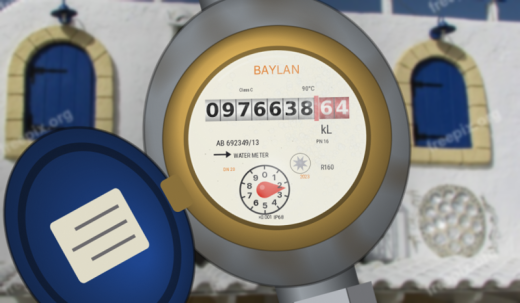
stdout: 976638.642
